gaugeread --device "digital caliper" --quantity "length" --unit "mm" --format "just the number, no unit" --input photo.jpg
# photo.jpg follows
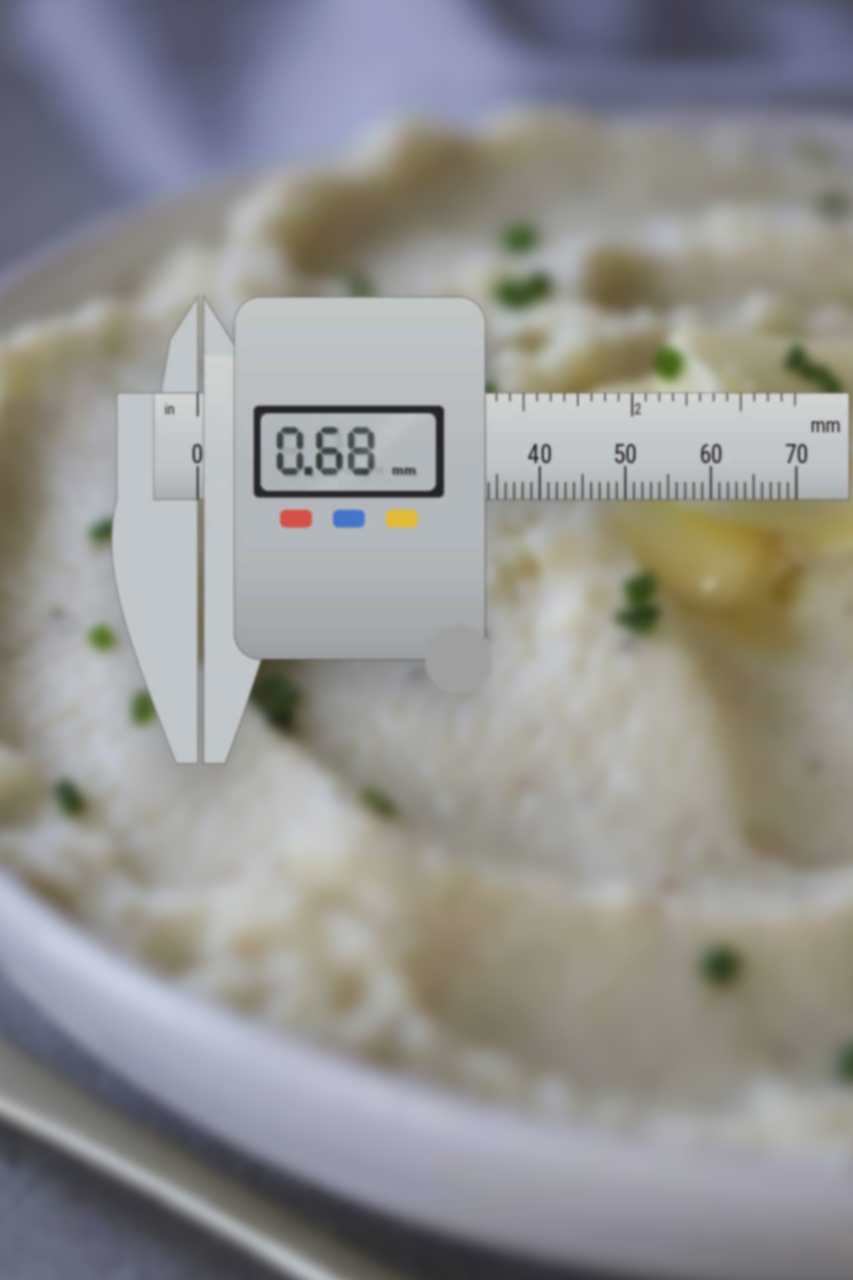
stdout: 0.68
